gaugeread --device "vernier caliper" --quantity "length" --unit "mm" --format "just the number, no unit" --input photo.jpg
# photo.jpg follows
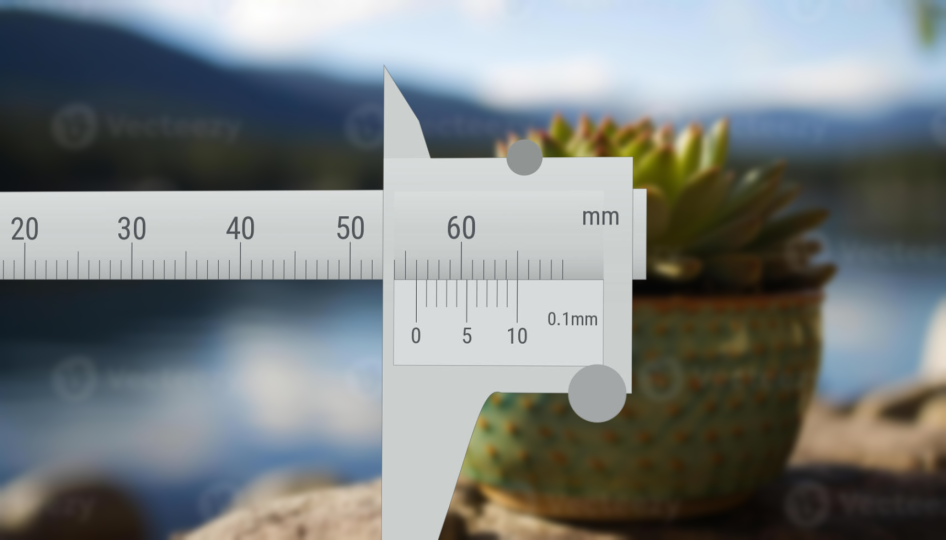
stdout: 56.0
